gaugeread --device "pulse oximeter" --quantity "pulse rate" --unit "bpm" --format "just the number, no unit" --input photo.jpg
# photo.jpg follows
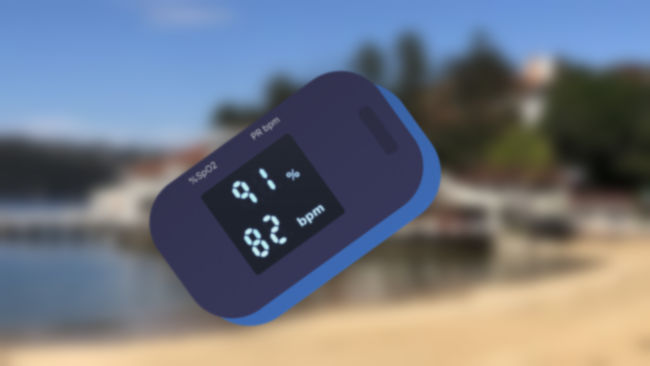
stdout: 82
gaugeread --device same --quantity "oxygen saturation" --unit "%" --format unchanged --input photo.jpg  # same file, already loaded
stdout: 91
